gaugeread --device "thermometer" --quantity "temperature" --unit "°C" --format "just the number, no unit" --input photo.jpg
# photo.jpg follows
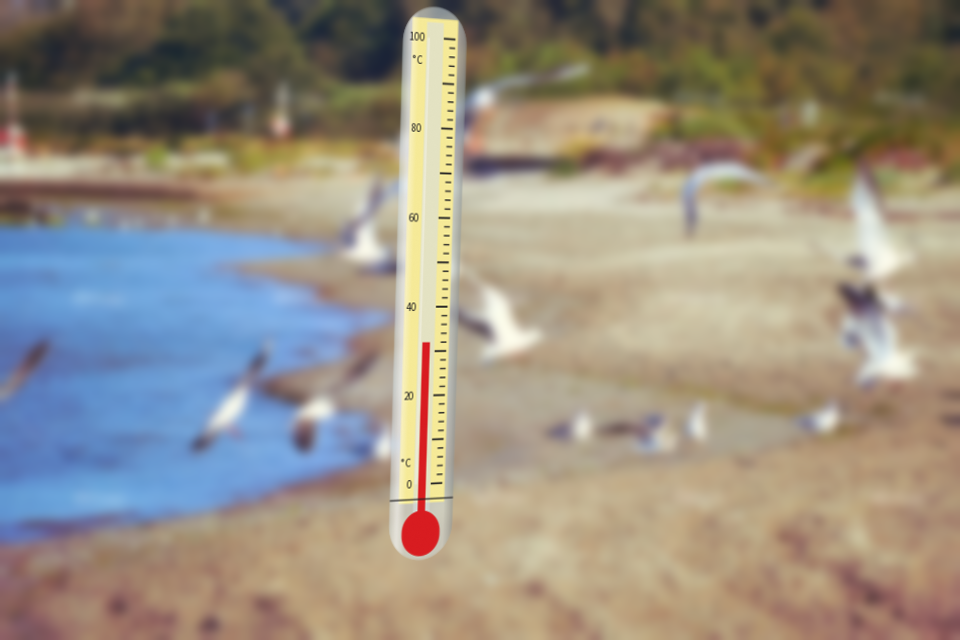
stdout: 32
